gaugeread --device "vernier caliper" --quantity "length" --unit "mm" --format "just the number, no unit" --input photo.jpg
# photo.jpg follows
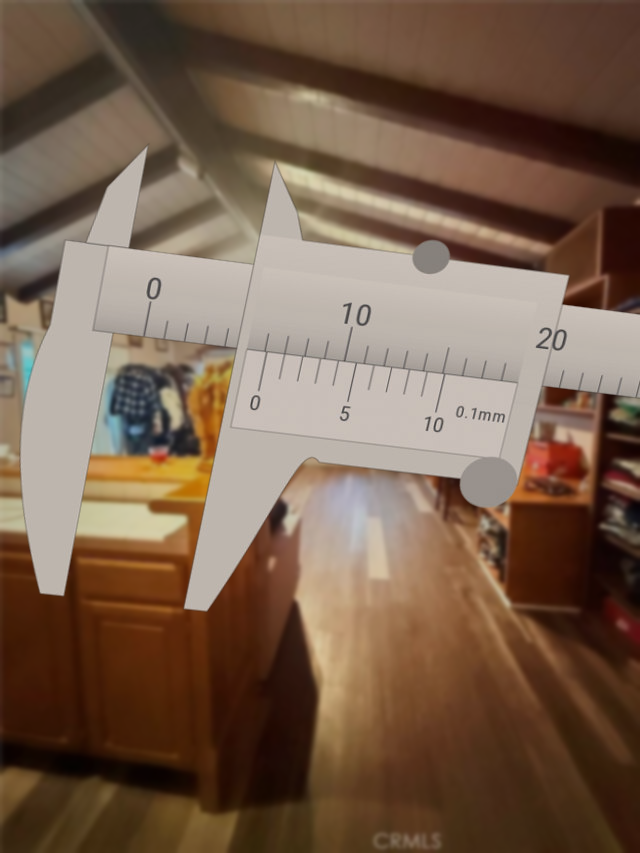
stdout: 6.1
